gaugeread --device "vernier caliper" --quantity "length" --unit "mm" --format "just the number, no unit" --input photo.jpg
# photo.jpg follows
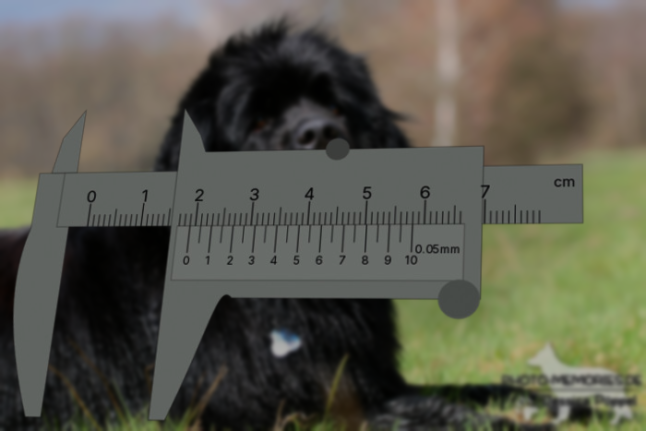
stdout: 19.0
